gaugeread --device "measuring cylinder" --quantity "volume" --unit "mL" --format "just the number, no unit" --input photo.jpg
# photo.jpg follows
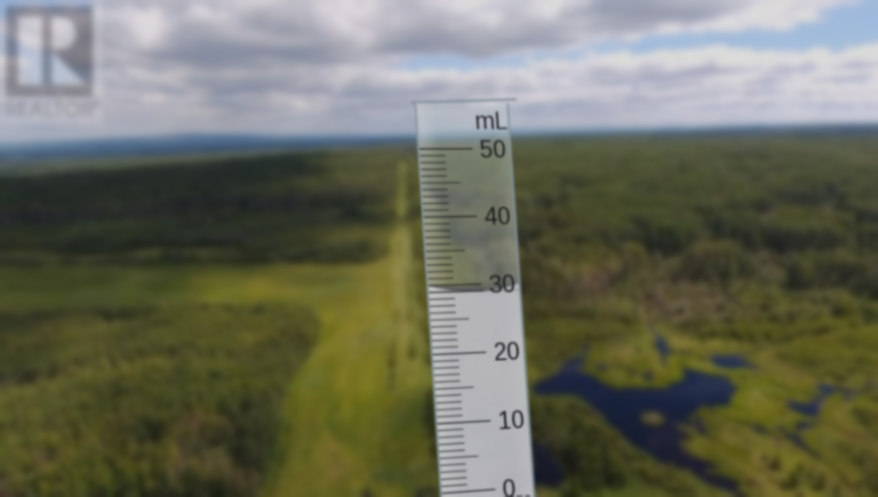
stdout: 29
